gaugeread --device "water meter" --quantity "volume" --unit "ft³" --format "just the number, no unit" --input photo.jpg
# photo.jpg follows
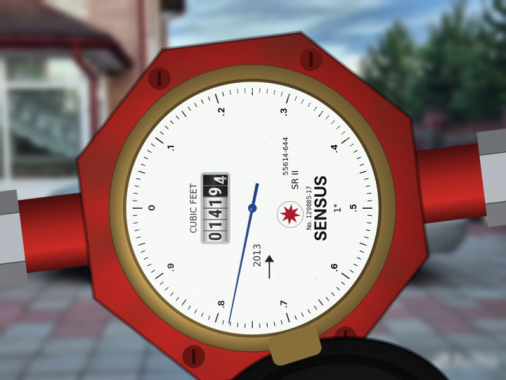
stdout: 14193.78
